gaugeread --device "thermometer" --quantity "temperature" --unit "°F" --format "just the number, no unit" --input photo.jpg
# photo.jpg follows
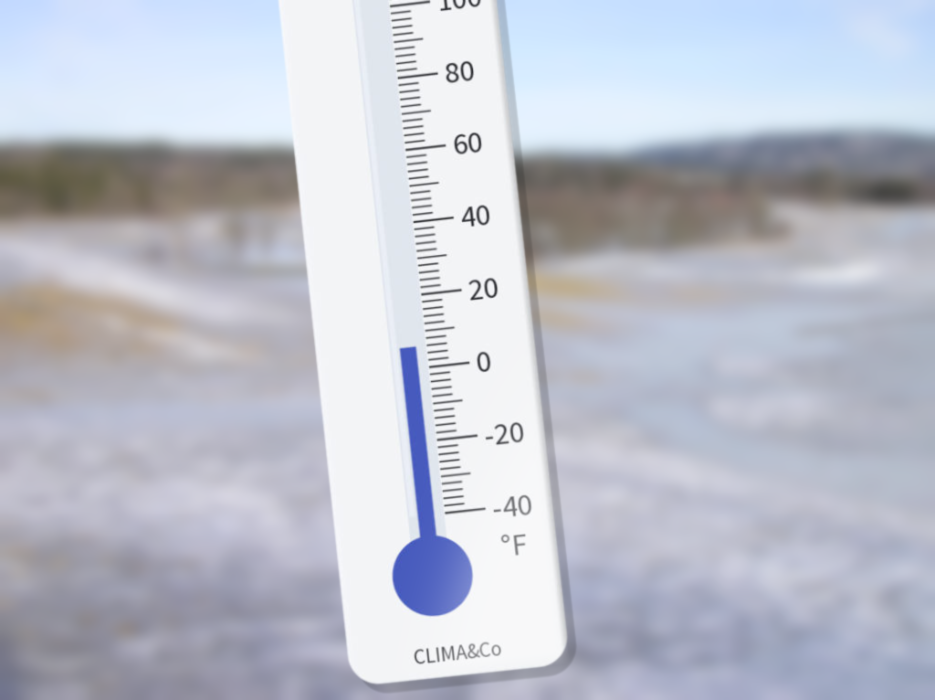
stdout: 6
